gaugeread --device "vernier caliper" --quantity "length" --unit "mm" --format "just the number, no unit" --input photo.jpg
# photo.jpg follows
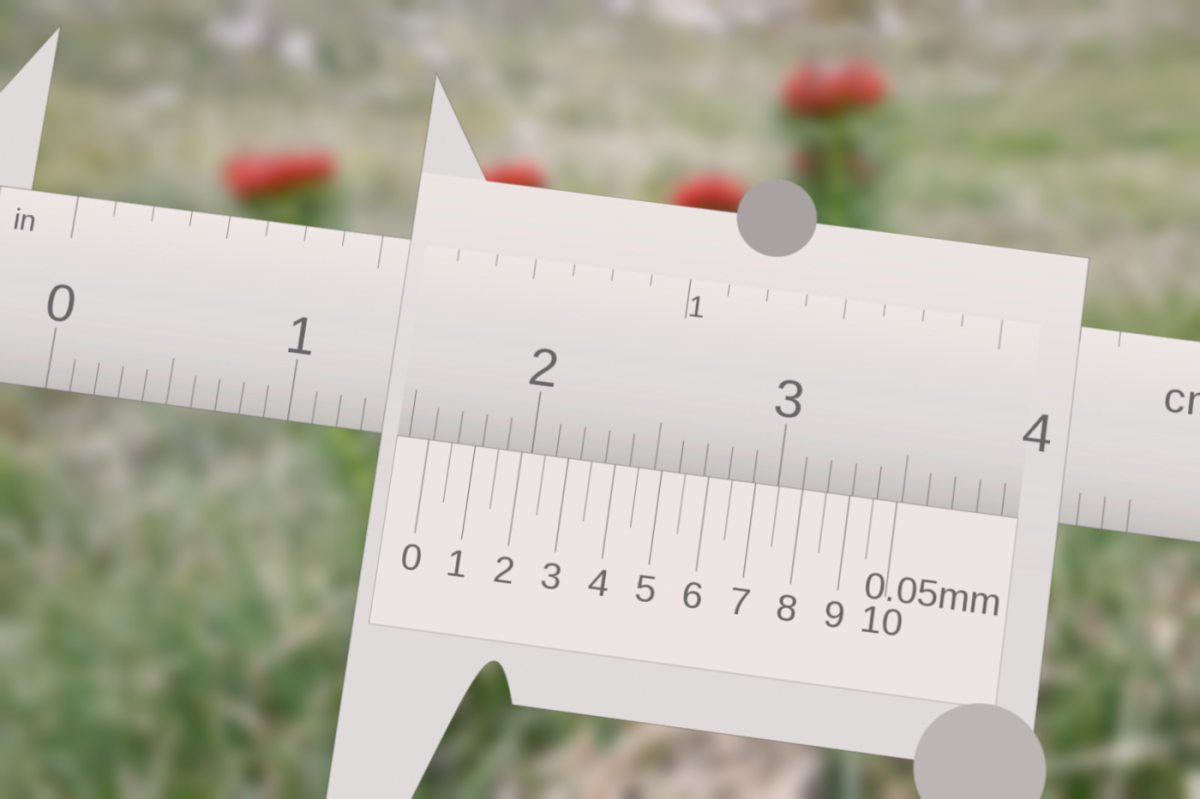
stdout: 15.80
